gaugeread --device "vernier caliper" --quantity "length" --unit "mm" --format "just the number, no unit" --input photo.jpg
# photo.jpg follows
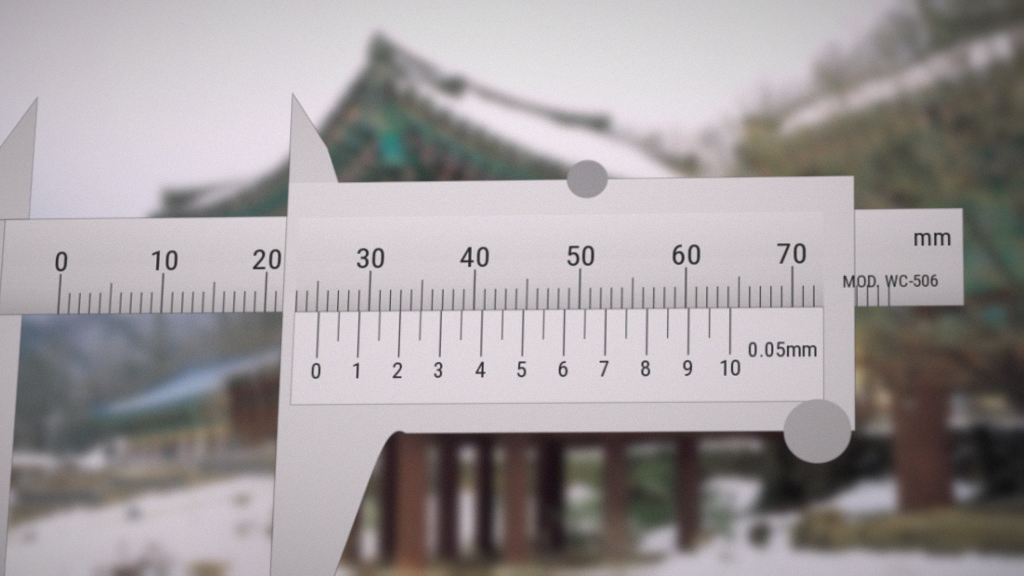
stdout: 25.2
